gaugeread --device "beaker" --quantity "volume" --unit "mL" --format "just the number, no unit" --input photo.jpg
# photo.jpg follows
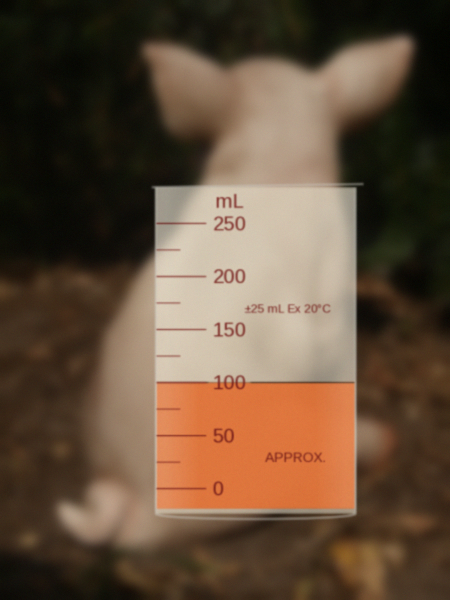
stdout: 100
